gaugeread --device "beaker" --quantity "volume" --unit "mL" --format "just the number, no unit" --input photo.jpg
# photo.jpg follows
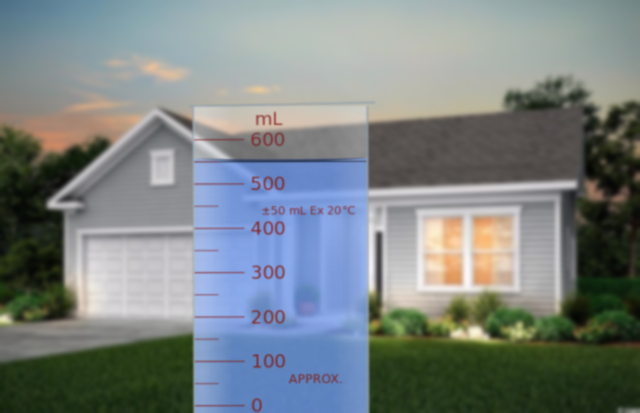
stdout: 550
